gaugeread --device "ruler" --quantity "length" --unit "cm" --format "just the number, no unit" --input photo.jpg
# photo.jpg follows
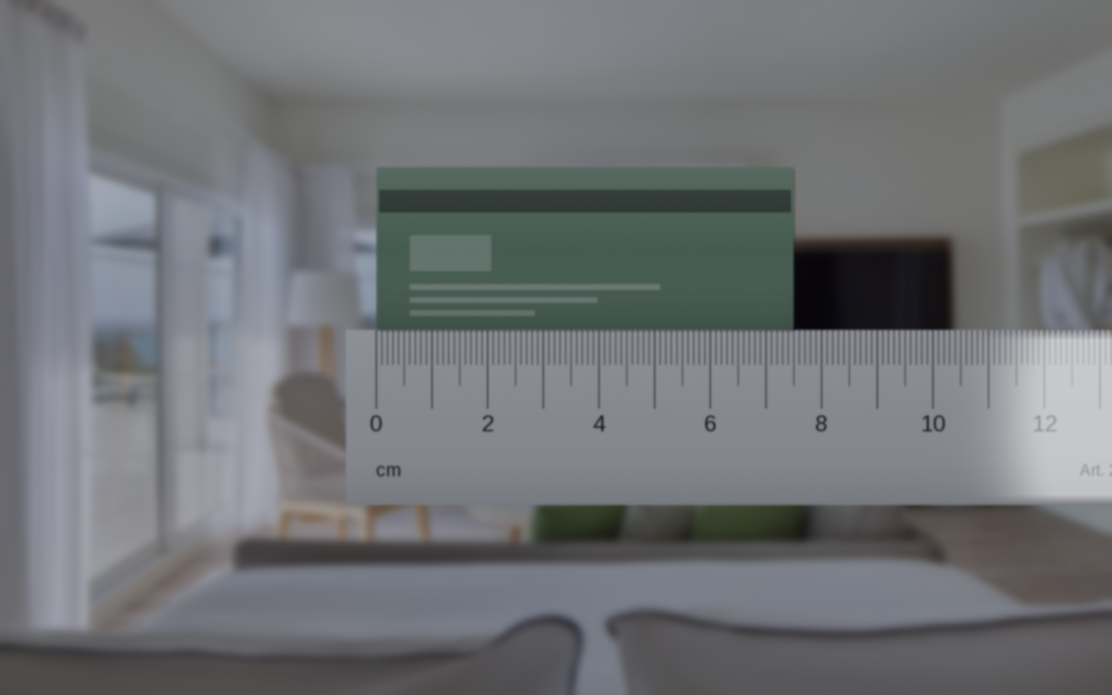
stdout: 7.5
